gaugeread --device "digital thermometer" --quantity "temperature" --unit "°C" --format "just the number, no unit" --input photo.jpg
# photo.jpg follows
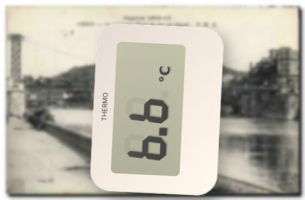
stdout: 6.6
